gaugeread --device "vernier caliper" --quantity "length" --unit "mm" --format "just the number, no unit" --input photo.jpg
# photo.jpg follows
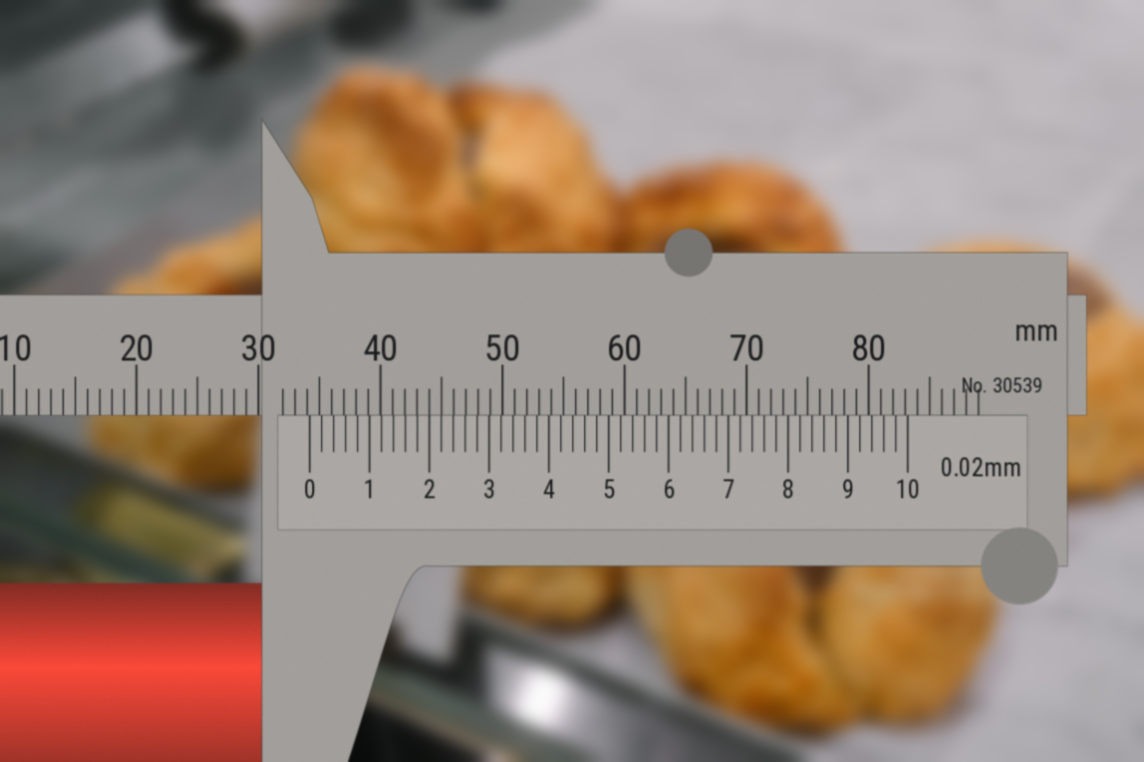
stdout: 34.2
